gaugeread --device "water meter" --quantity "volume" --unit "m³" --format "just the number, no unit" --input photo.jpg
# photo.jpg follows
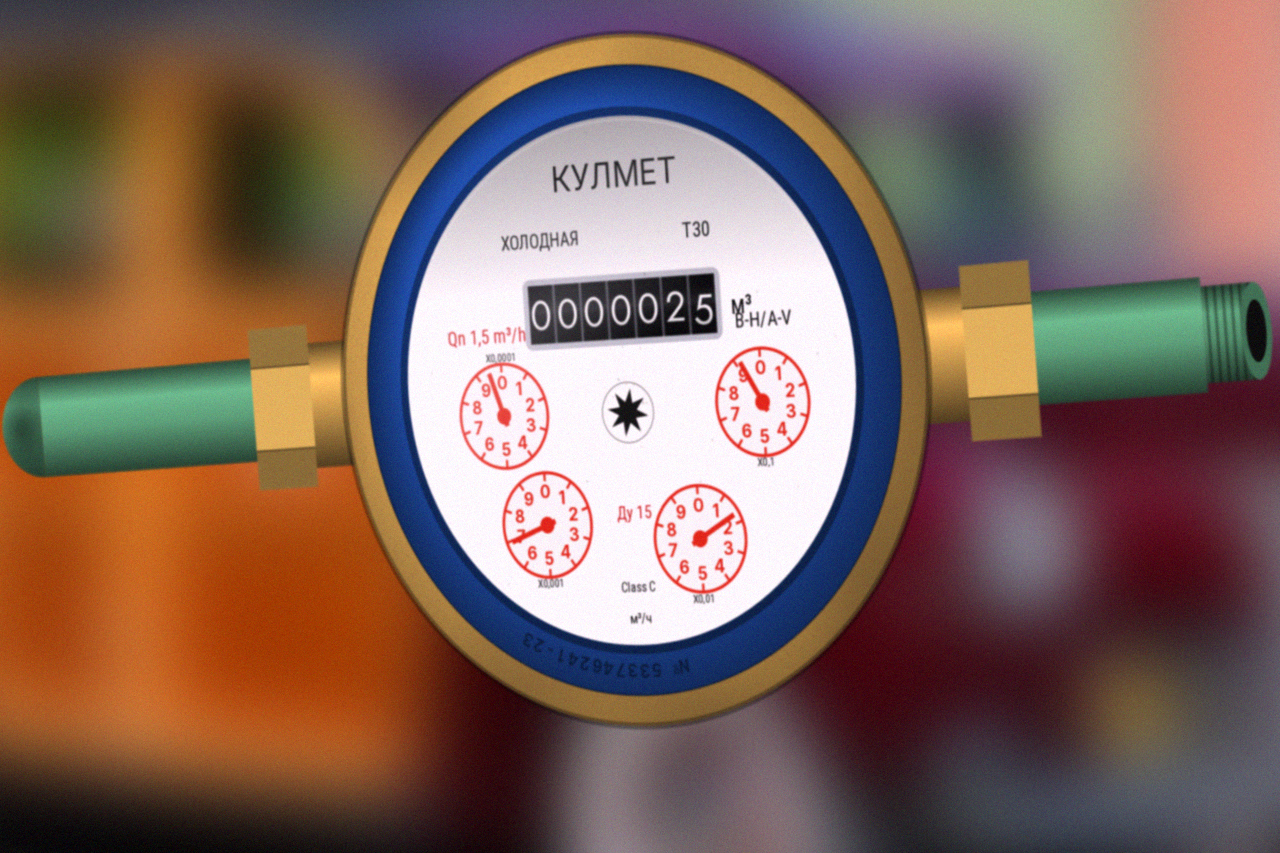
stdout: 24.9169
